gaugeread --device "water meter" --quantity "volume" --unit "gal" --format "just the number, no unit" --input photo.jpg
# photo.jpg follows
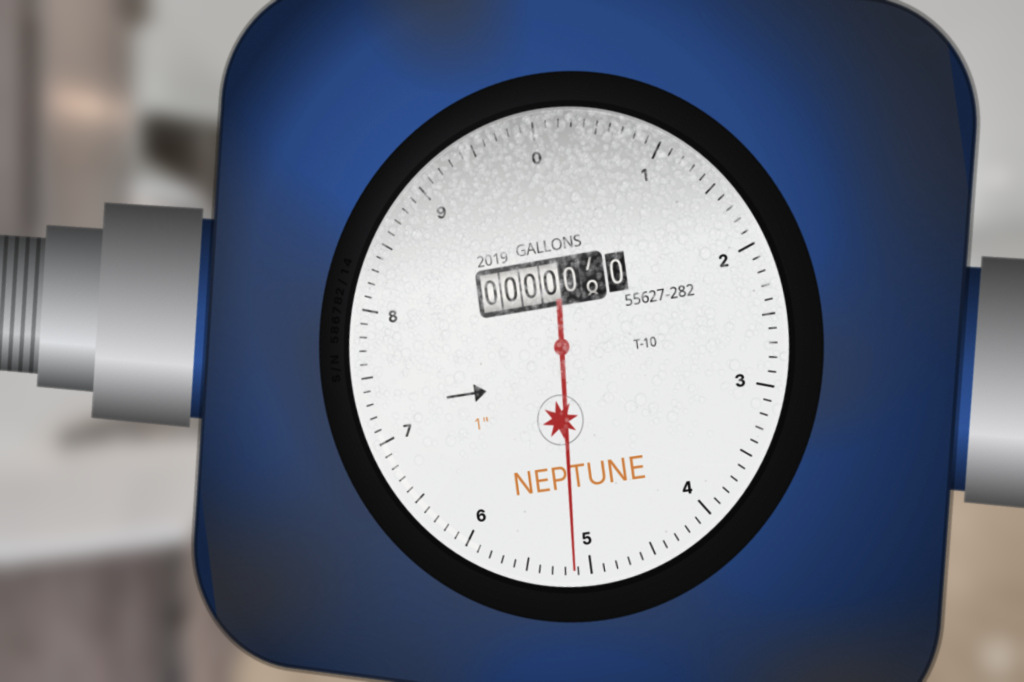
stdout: 75.1
